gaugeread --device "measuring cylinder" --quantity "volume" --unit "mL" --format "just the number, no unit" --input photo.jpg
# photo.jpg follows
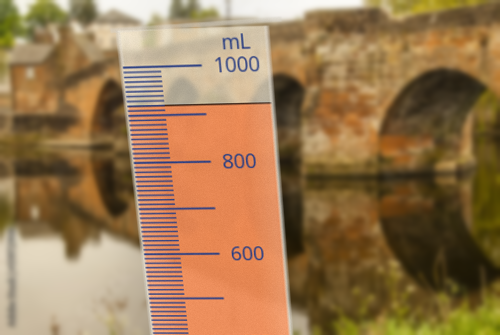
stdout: 920
